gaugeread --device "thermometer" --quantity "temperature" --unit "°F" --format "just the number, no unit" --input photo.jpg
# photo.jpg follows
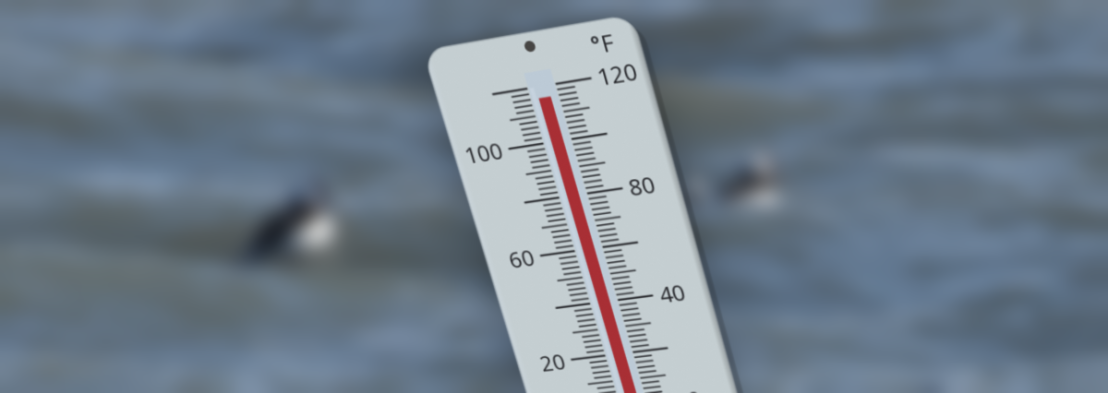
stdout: 116
